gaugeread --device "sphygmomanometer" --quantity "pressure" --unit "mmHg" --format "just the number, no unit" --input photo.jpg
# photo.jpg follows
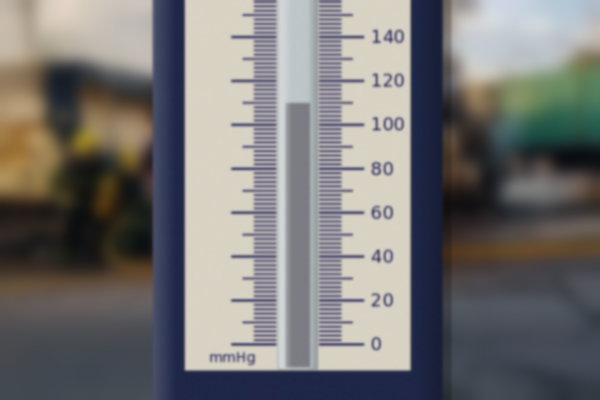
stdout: 110
